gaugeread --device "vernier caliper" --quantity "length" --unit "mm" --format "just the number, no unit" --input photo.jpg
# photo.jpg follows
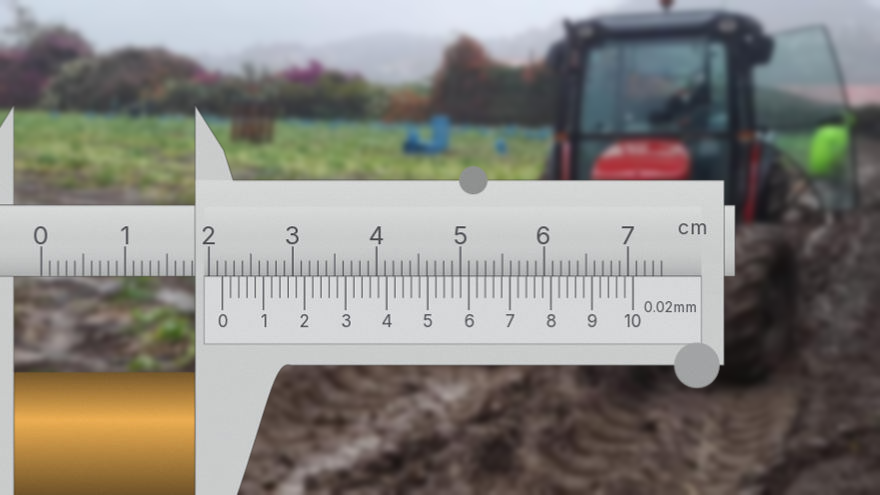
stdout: 21.6
